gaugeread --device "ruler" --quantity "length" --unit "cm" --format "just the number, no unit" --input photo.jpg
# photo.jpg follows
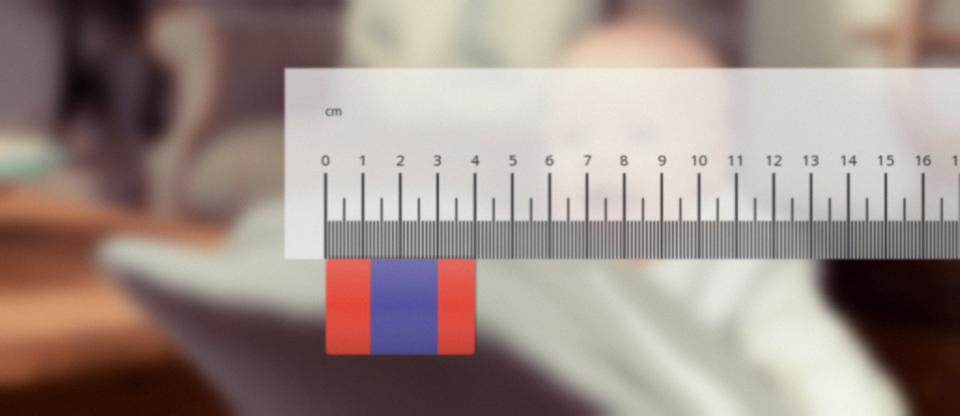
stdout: 4
